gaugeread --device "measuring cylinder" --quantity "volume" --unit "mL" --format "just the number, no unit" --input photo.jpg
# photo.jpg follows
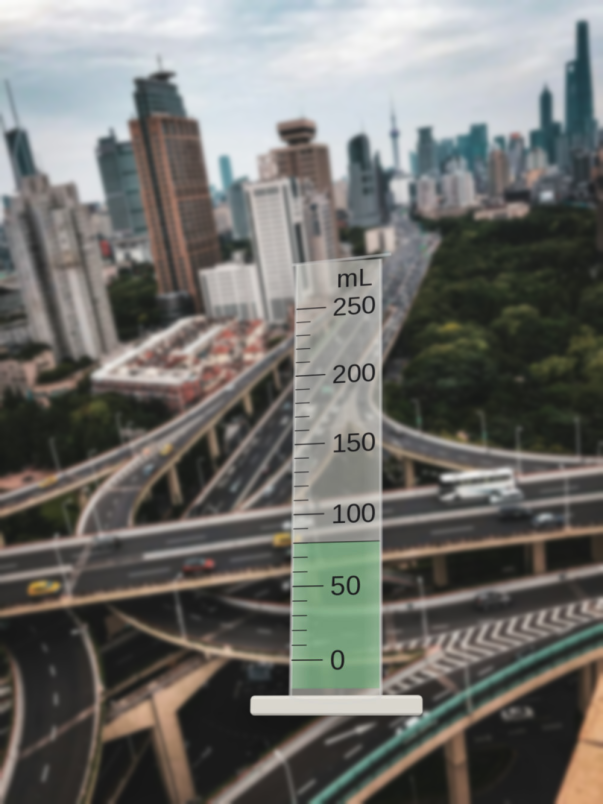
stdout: 80
